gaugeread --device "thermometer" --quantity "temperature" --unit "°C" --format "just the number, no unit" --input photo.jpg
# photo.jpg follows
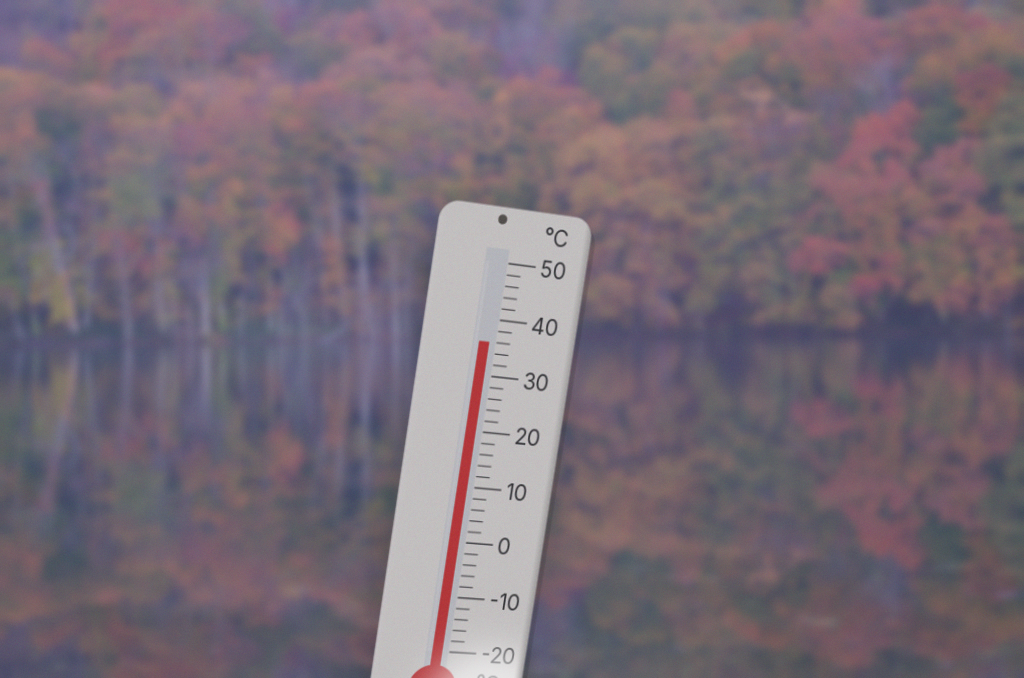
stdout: 36
